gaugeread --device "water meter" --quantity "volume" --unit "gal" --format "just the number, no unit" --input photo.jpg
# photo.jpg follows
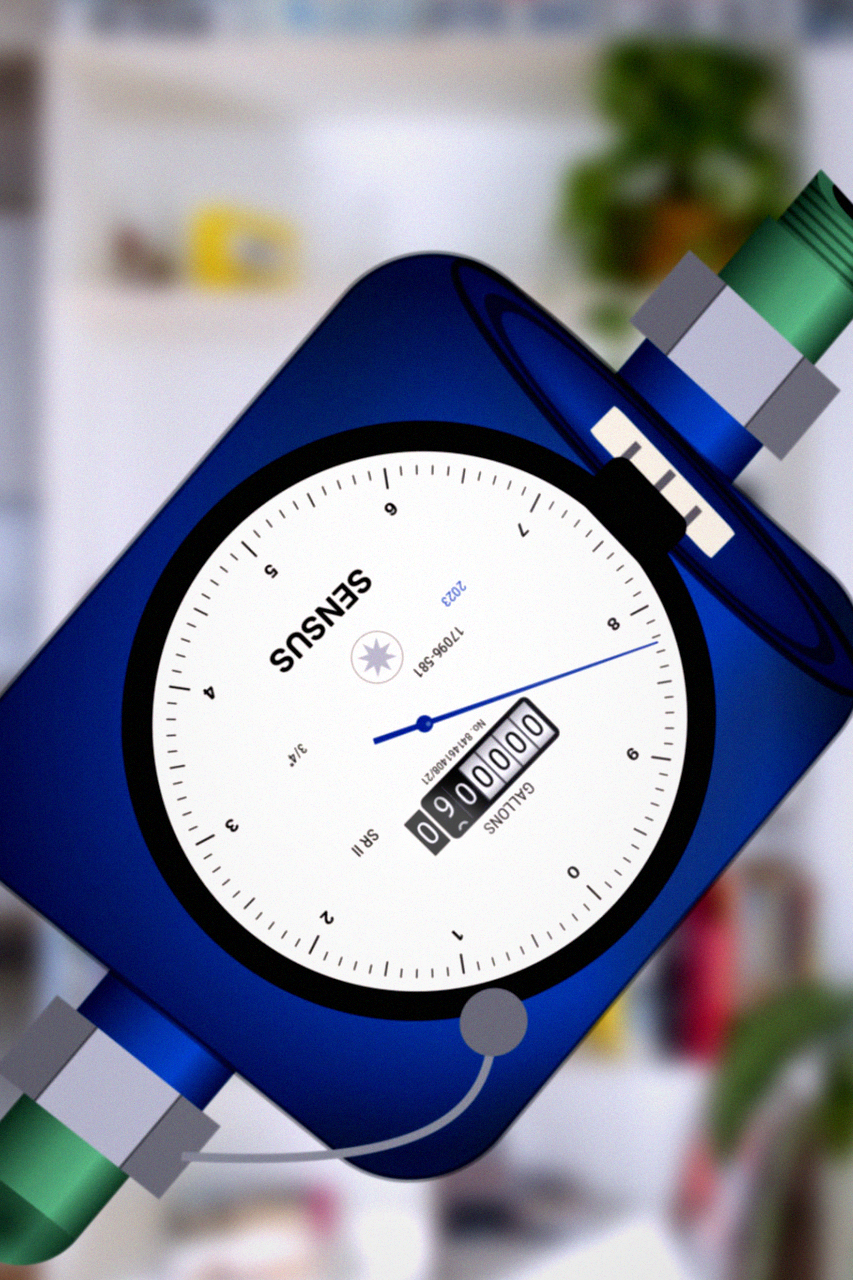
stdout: 58.2
